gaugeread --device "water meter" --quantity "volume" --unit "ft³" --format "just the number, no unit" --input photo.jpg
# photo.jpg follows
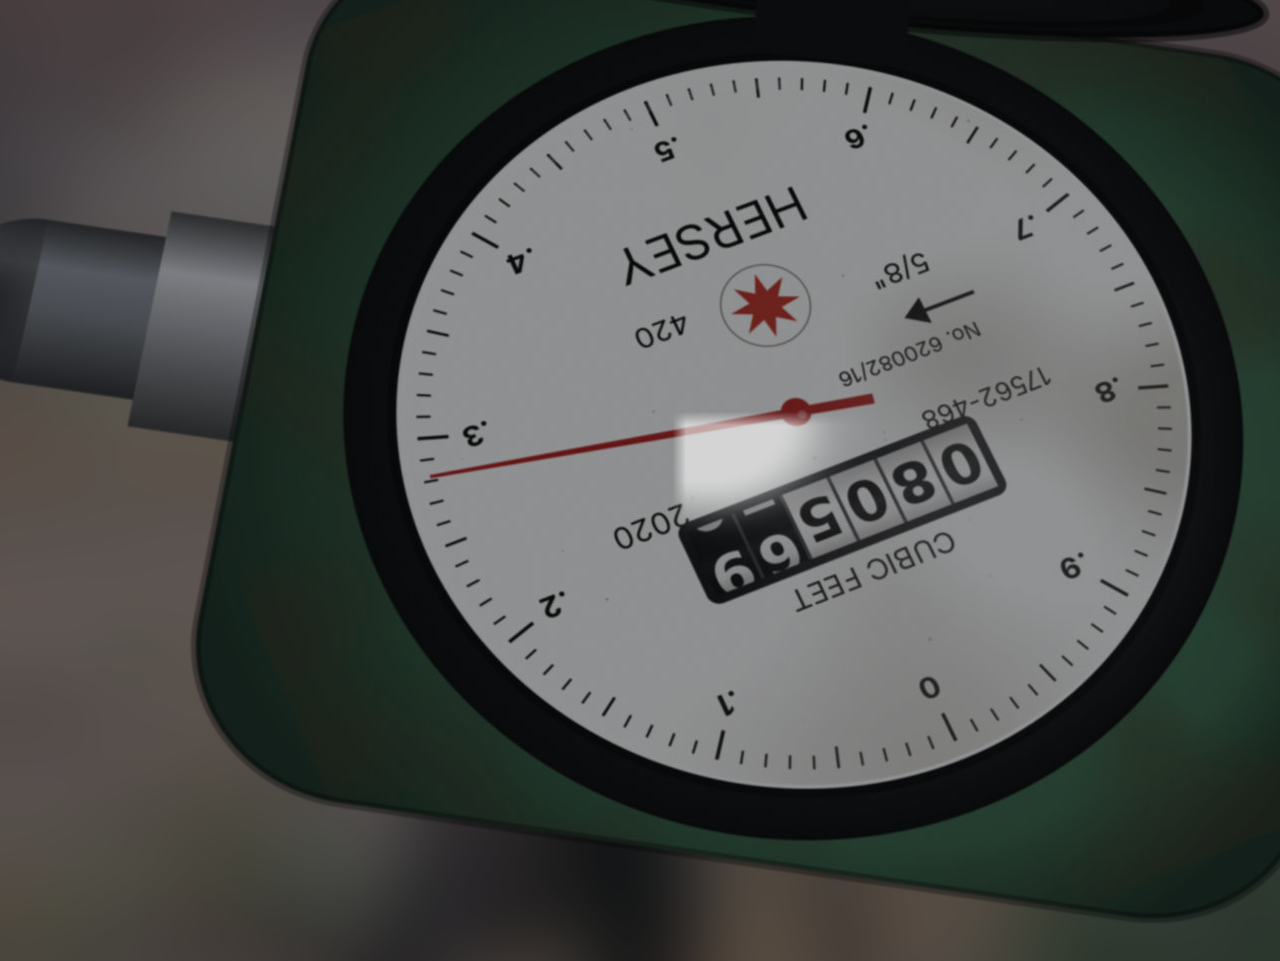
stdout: 80569.28
